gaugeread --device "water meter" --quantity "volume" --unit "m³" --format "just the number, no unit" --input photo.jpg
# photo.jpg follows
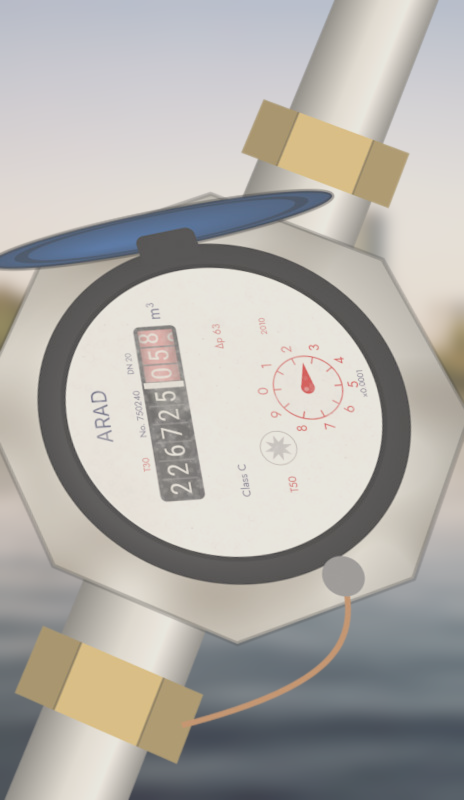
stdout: 226725.0582
